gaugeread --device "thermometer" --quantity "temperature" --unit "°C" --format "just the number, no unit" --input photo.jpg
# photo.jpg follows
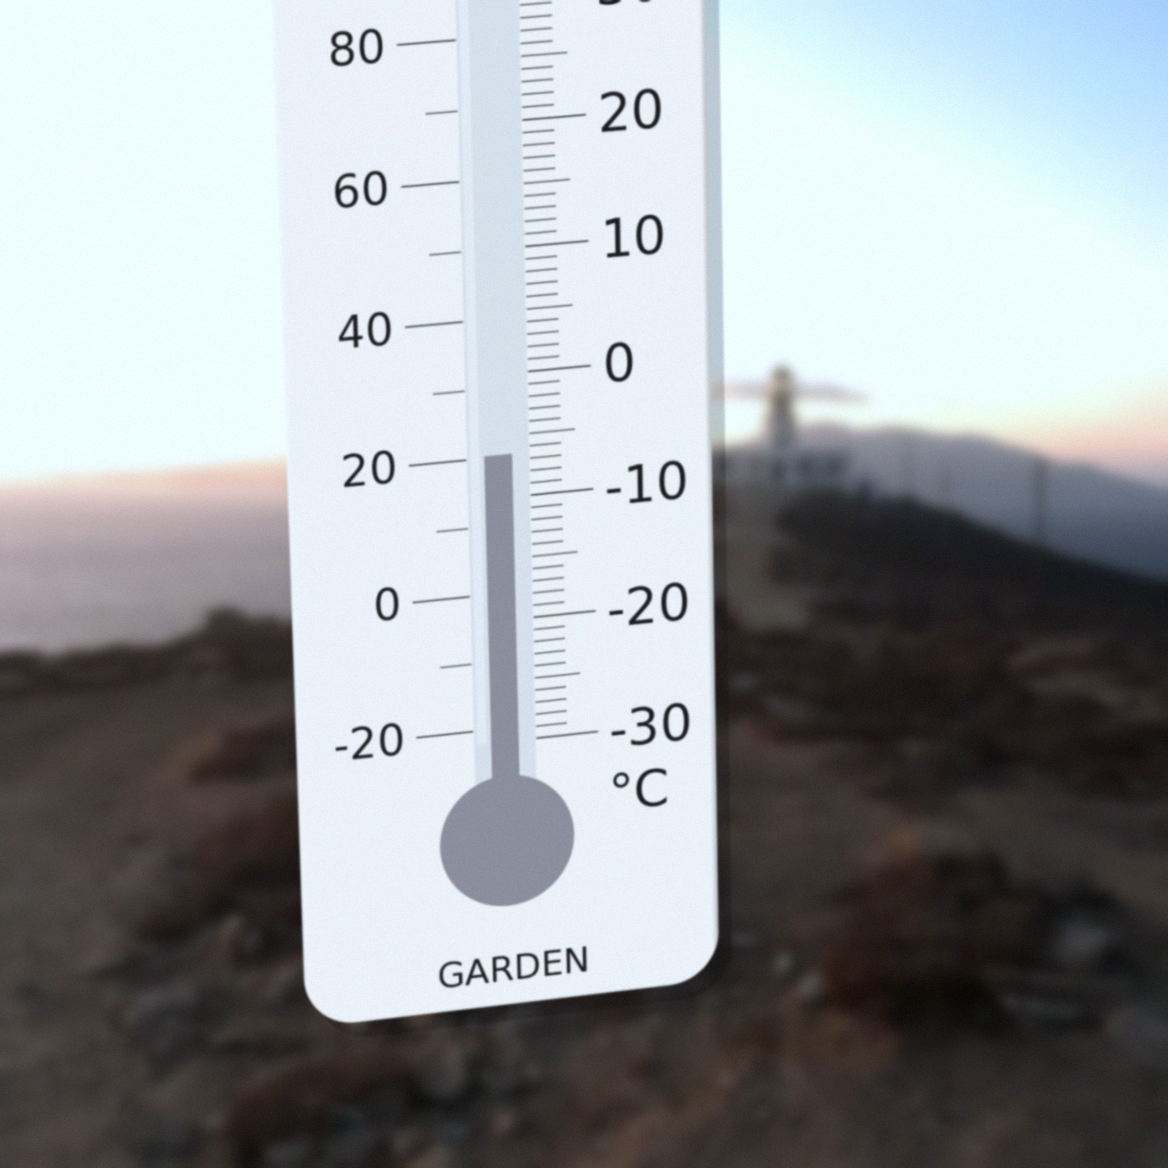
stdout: -6.5
